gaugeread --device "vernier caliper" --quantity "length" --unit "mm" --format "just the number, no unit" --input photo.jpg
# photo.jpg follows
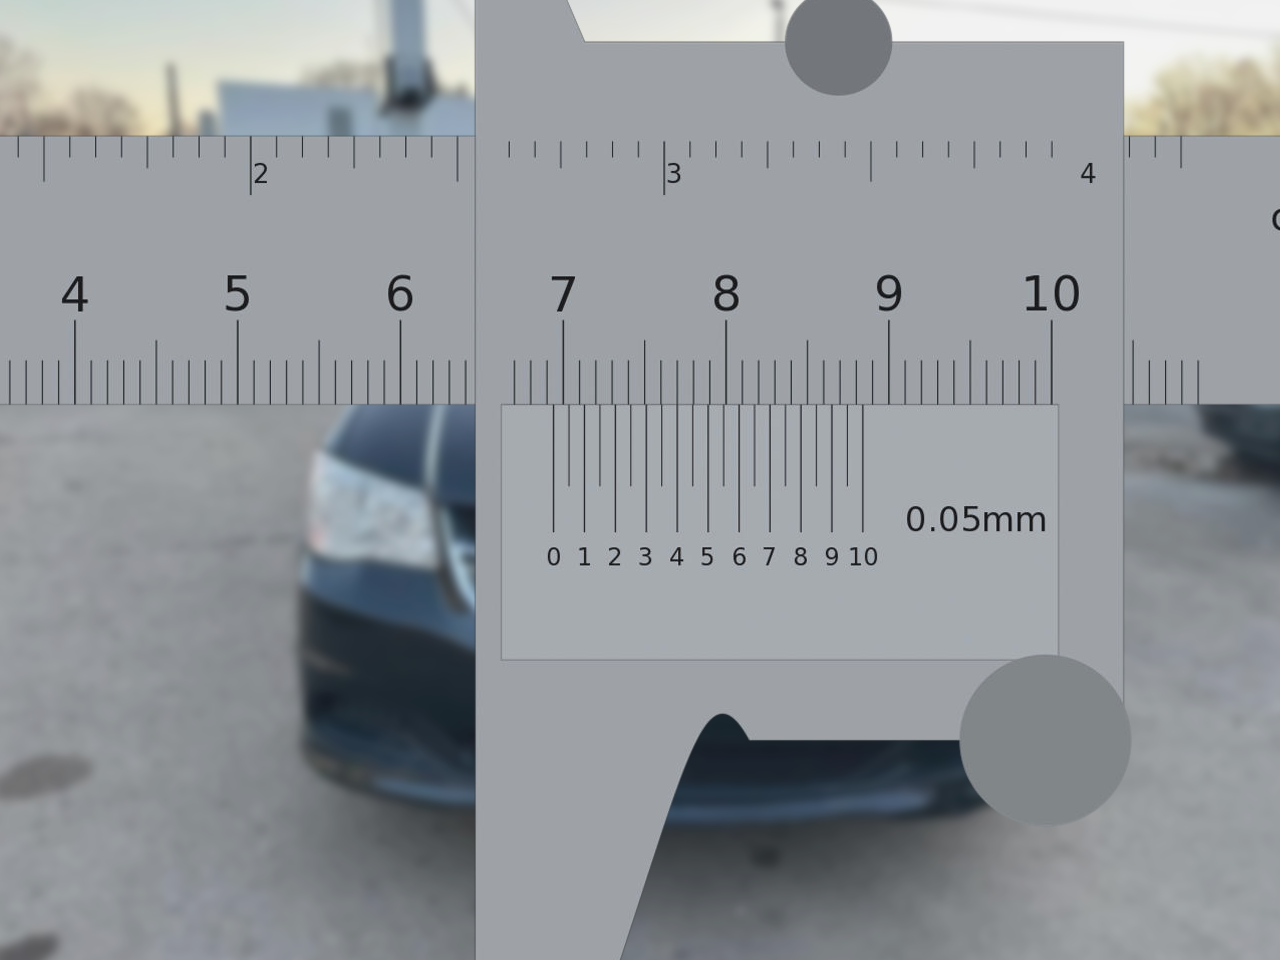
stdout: 69.4
